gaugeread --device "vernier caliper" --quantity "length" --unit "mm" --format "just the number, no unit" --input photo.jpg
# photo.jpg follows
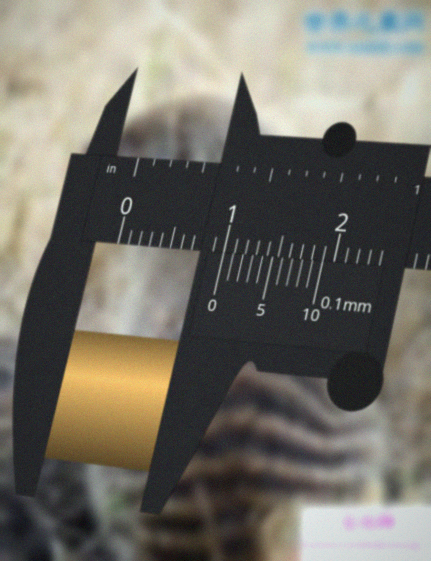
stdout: 10.0
